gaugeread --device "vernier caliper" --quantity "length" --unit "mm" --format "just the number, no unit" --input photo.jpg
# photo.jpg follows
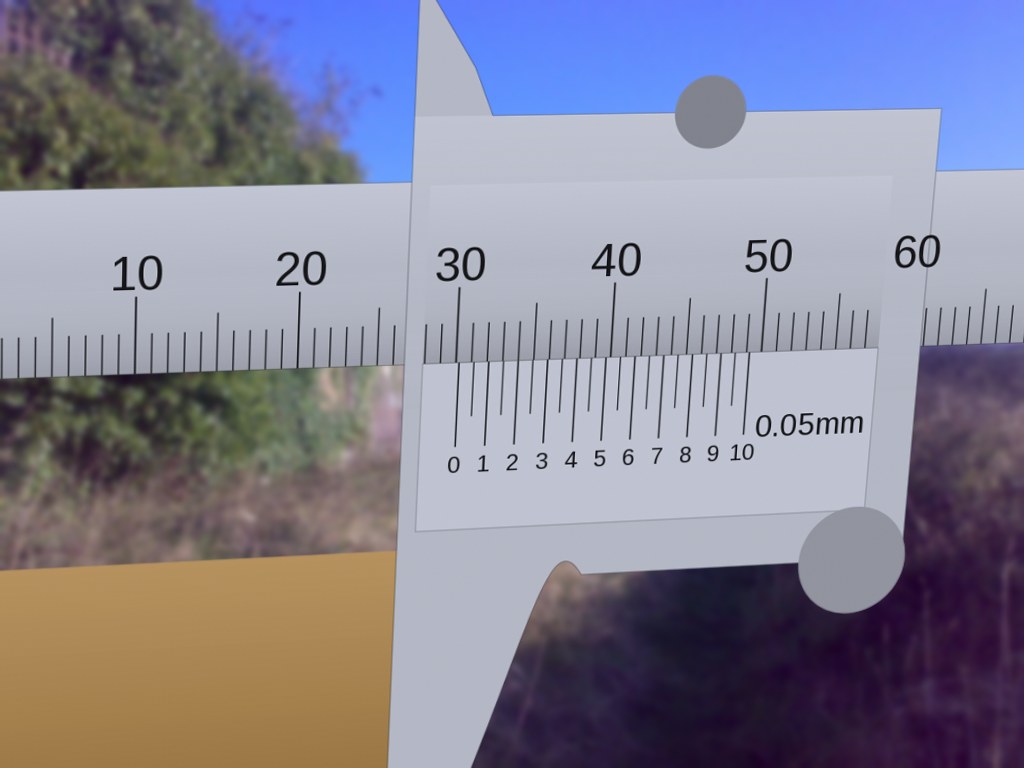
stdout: 30.2
